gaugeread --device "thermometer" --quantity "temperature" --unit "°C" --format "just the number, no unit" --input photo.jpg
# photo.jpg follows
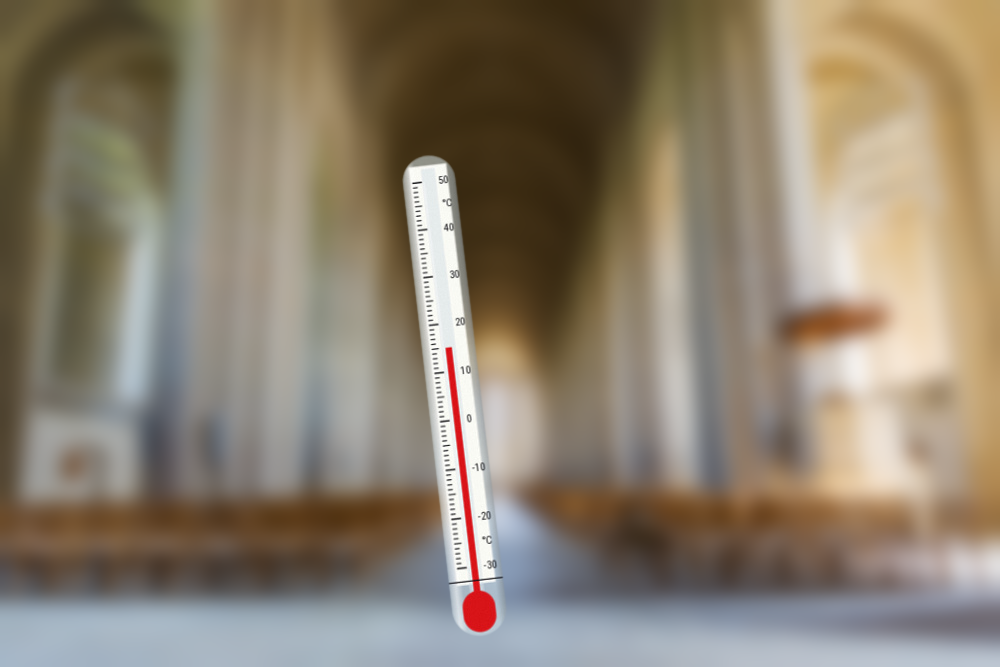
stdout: 15
